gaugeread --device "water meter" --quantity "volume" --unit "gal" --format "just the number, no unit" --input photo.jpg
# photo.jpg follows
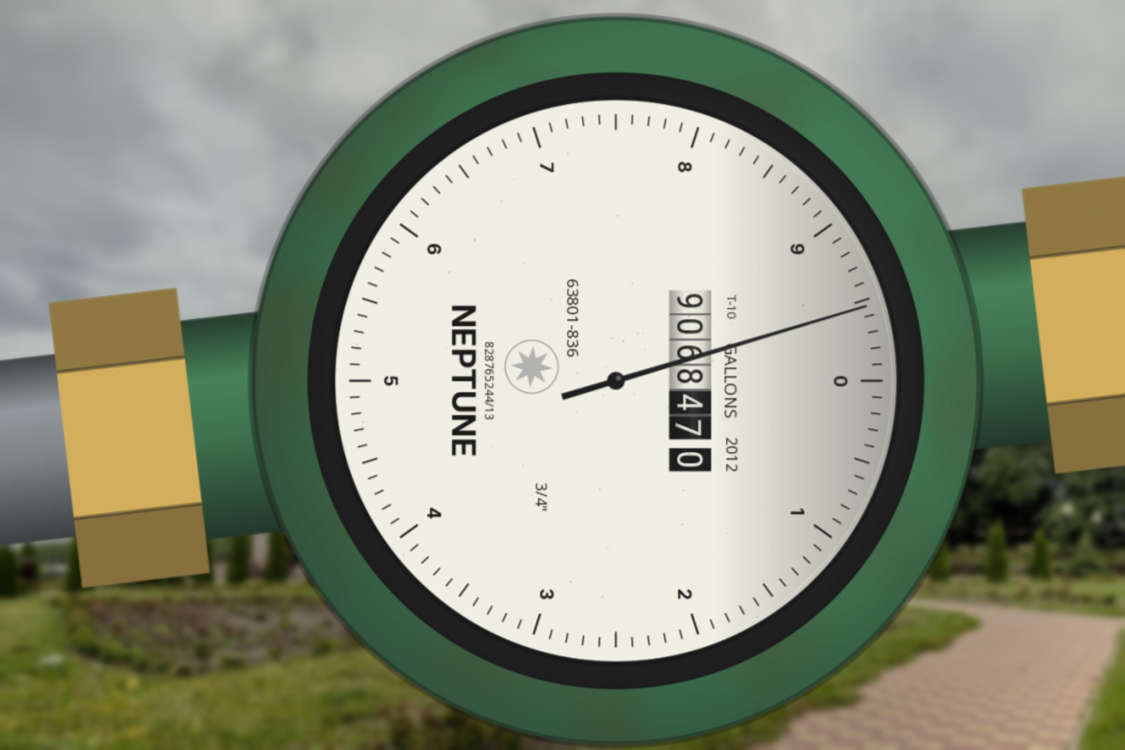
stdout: 9068469.5
